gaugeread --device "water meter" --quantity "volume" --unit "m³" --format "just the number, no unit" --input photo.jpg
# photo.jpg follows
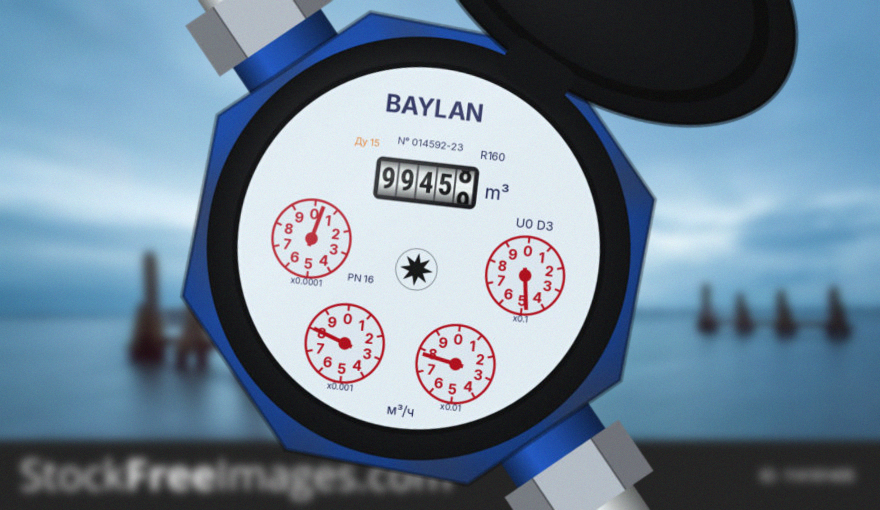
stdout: 99458.4780
